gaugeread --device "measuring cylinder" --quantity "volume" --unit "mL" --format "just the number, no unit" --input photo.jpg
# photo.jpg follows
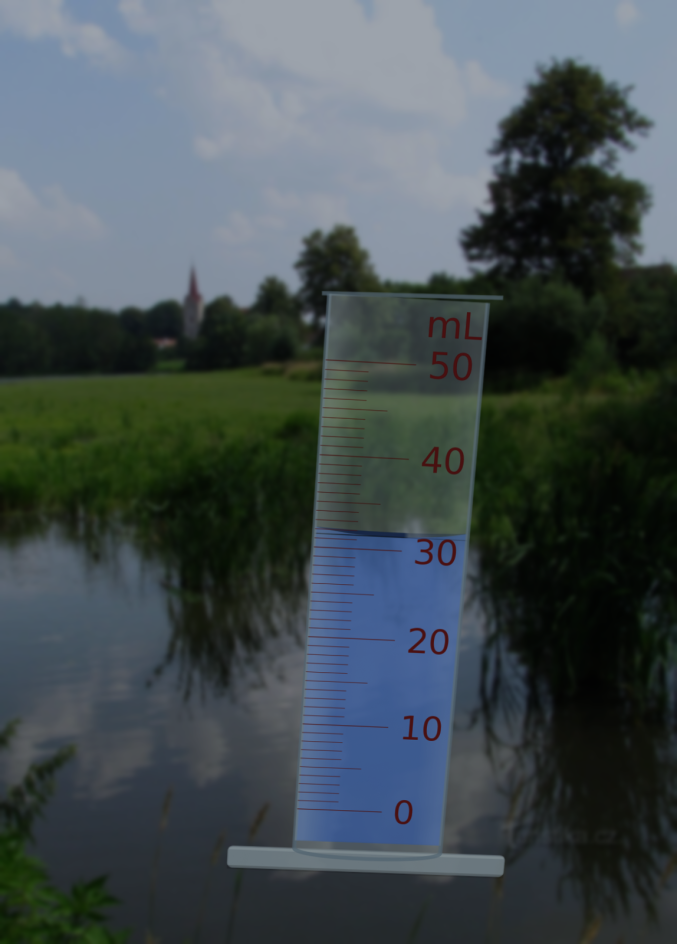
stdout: 31.5
